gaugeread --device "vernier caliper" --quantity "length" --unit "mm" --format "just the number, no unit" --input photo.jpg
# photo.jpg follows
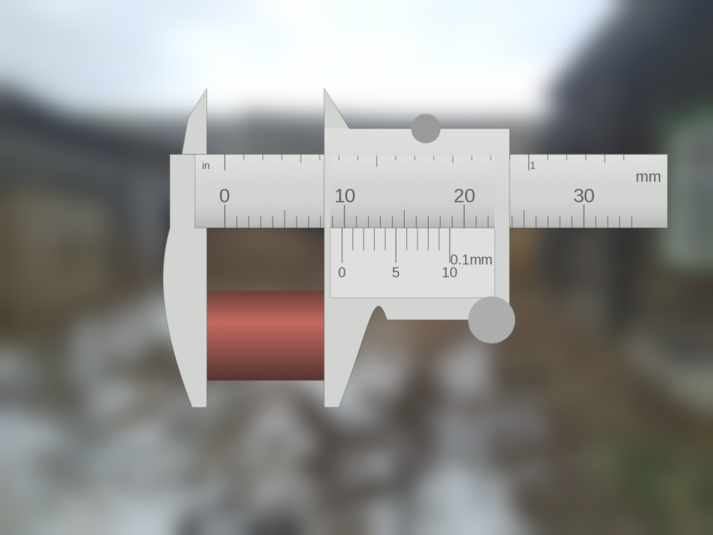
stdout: 9.8
